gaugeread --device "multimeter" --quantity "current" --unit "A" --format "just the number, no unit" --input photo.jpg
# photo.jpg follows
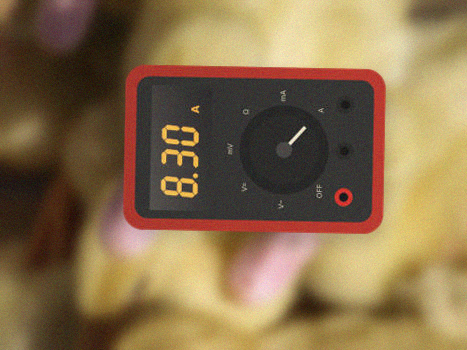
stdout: 8.30
